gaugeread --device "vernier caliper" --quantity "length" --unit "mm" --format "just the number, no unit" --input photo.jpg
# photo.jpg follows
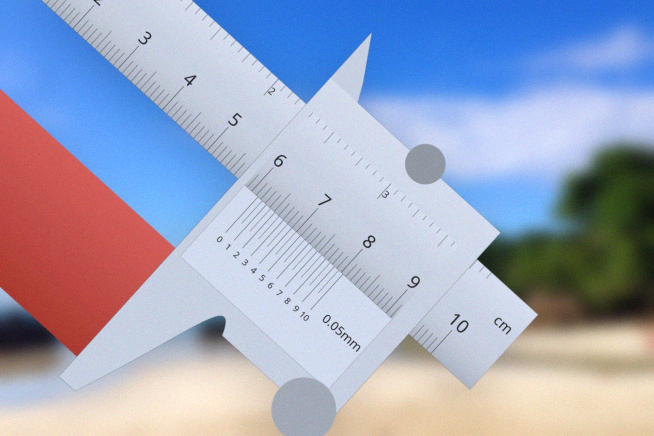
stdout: 61.4
